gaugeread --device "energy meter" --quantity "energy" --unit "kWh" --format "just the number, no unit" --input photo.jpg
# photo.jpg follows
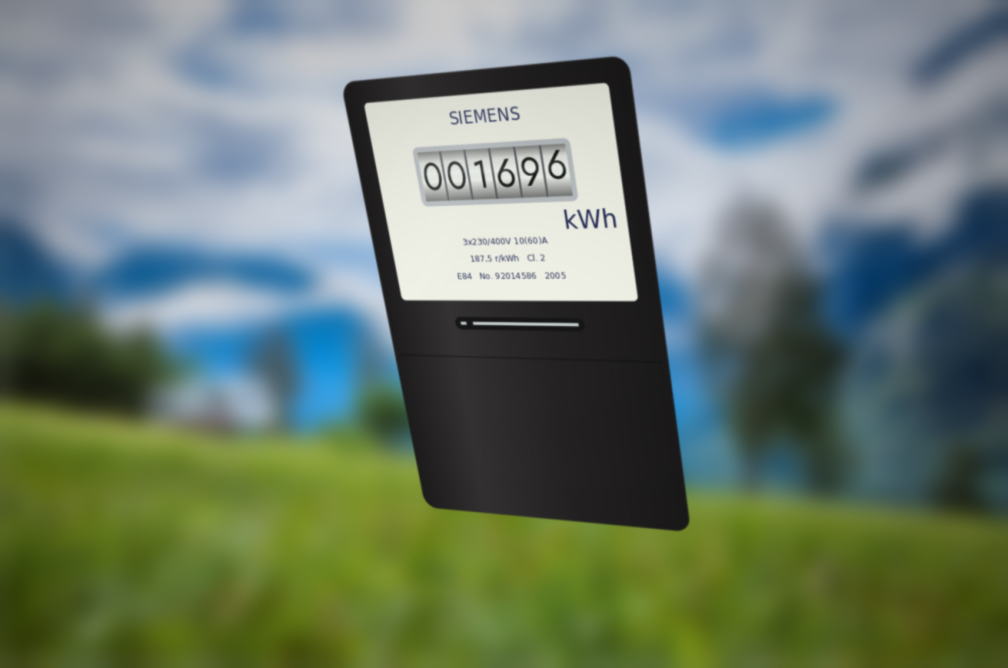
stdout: 1696
